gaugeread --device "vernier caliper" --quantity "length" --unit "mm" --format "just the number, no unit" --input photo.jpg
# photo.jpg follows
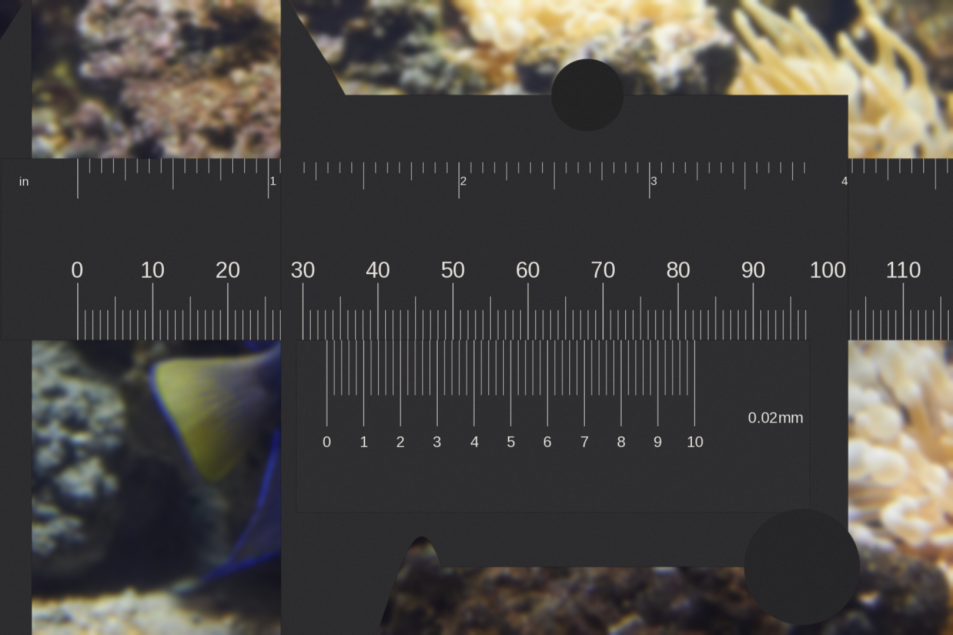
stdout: 33.2
